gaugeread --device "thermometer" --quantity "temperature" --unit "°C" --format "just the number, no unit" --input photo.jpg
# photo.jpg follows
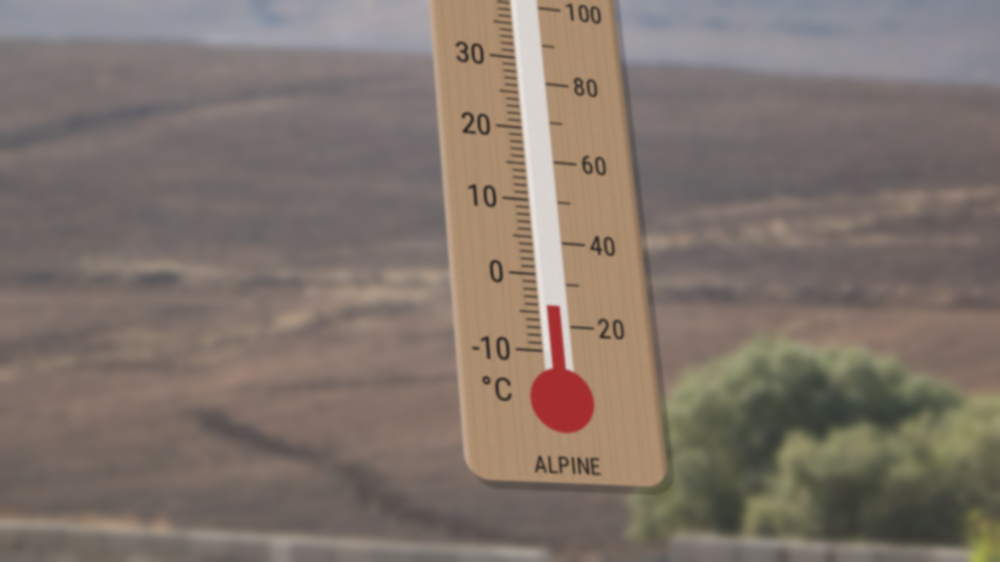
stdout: -4
